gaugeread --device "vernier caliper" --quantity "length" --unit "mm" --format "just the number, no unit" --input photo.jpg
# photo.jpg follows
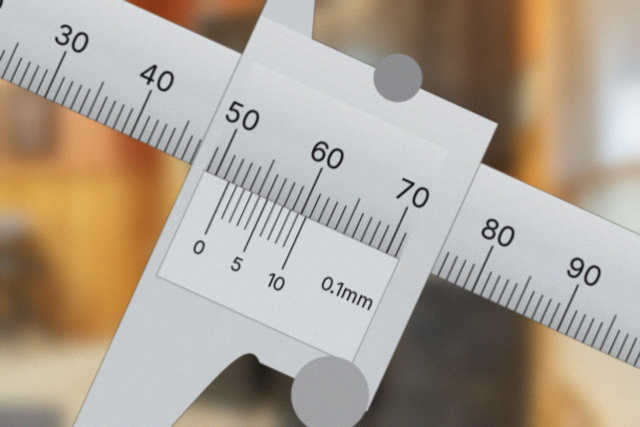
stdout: 51.6
